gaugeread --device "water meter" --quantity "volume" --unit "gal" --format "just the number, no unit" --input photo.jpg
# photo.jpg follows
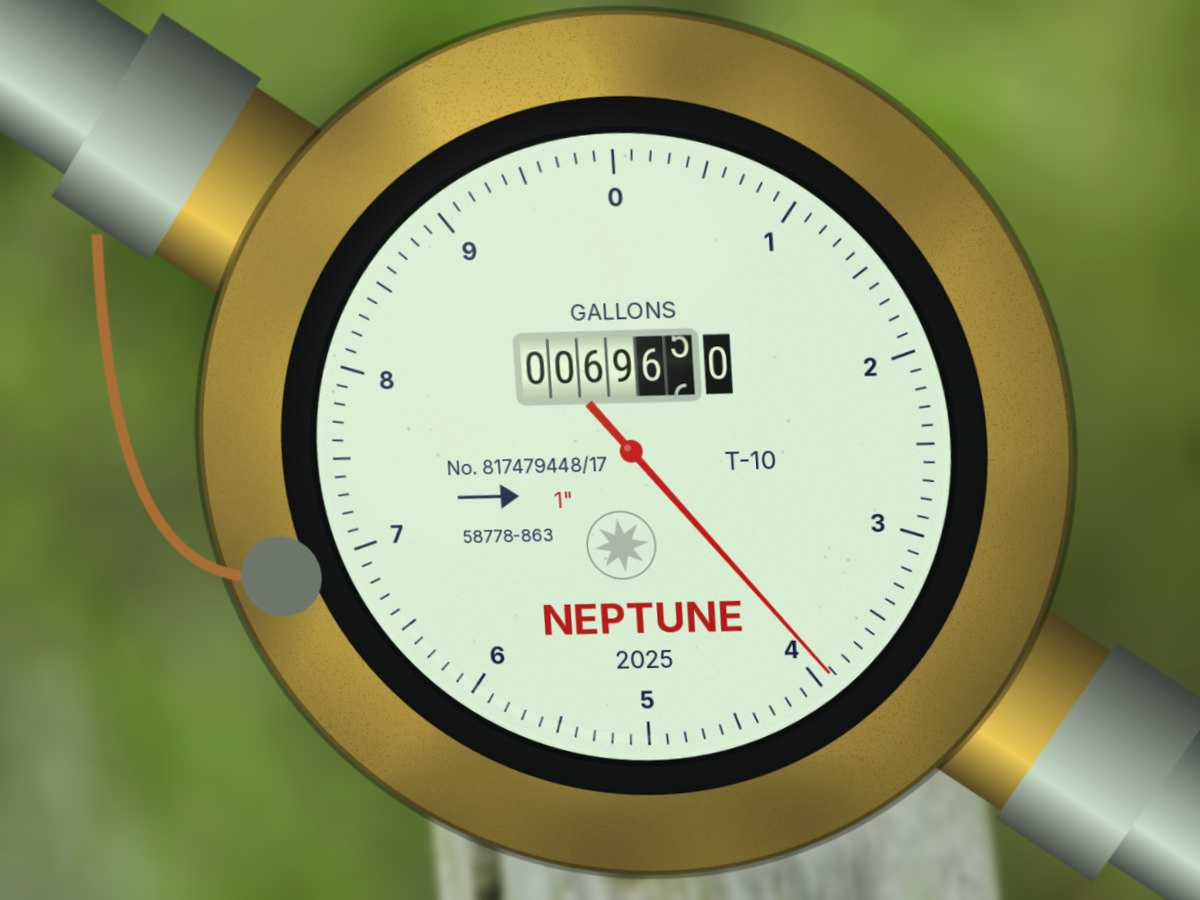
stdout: 69653.9
